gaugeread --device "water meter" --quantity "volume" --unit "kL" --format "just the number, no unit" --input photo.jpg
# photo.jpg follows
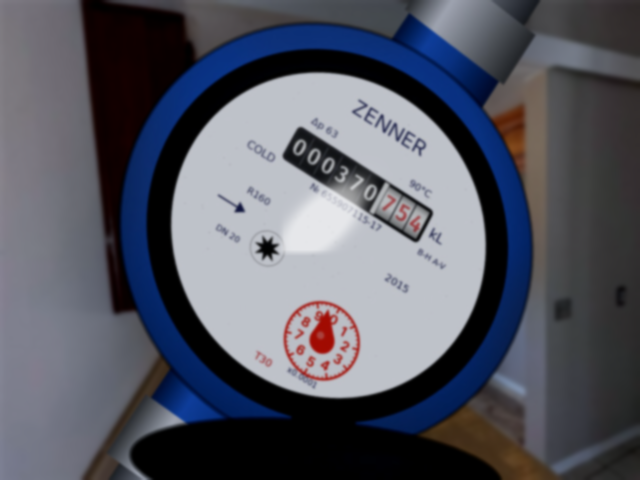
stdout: 370.7539
